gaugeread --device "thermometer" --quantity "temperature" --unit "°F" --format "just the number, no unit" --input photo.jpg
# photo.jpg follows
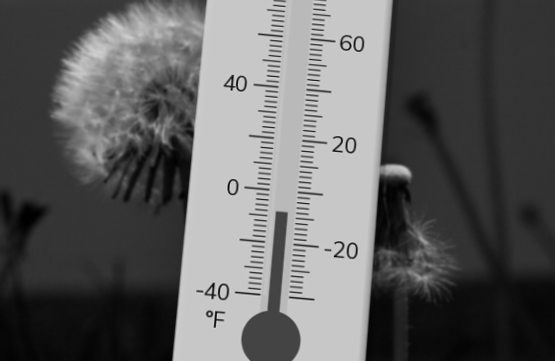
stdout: -8
